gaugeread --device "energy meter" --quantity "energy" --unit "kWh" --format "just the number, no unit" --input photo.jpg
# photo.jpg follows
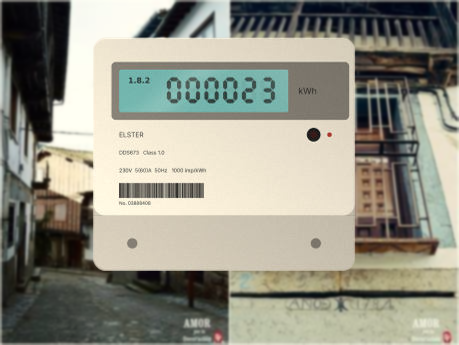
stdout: 23
